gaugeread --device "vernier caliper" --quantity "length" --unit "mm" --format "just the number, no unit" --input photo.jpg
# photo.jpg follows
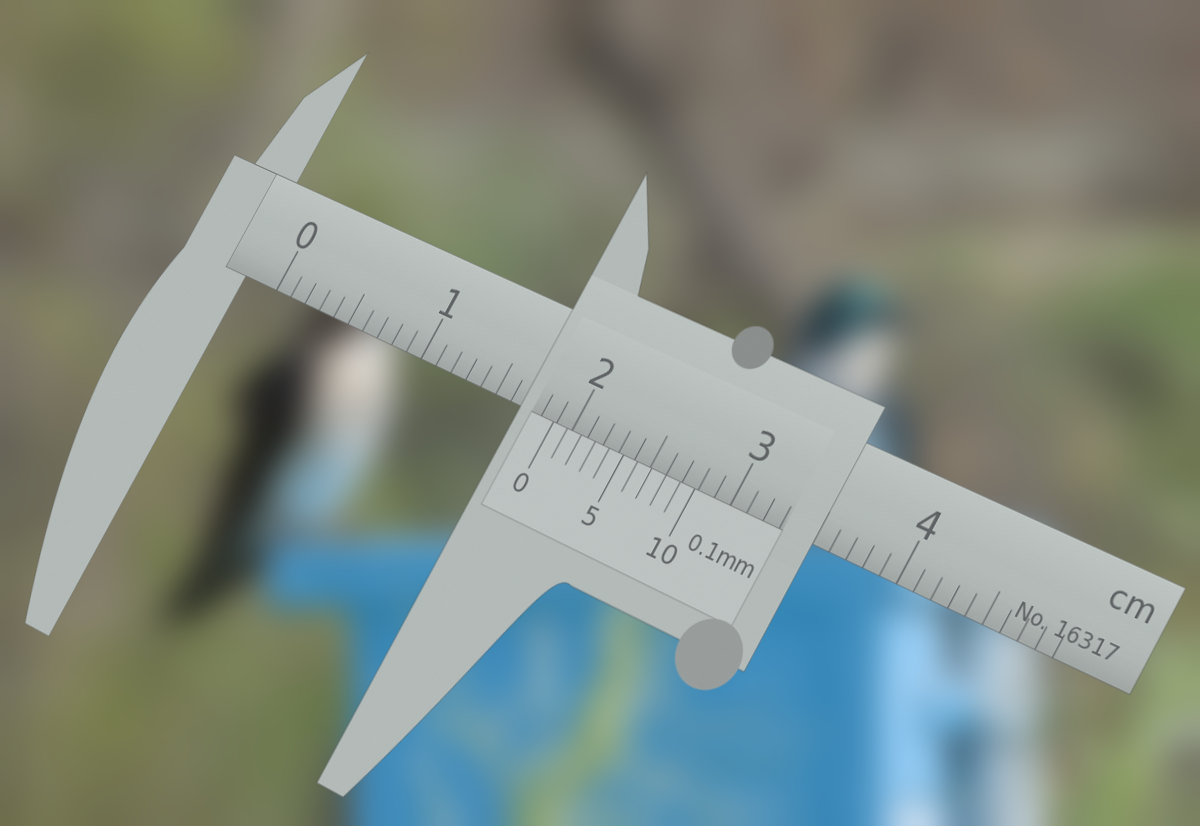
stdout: 18.8
